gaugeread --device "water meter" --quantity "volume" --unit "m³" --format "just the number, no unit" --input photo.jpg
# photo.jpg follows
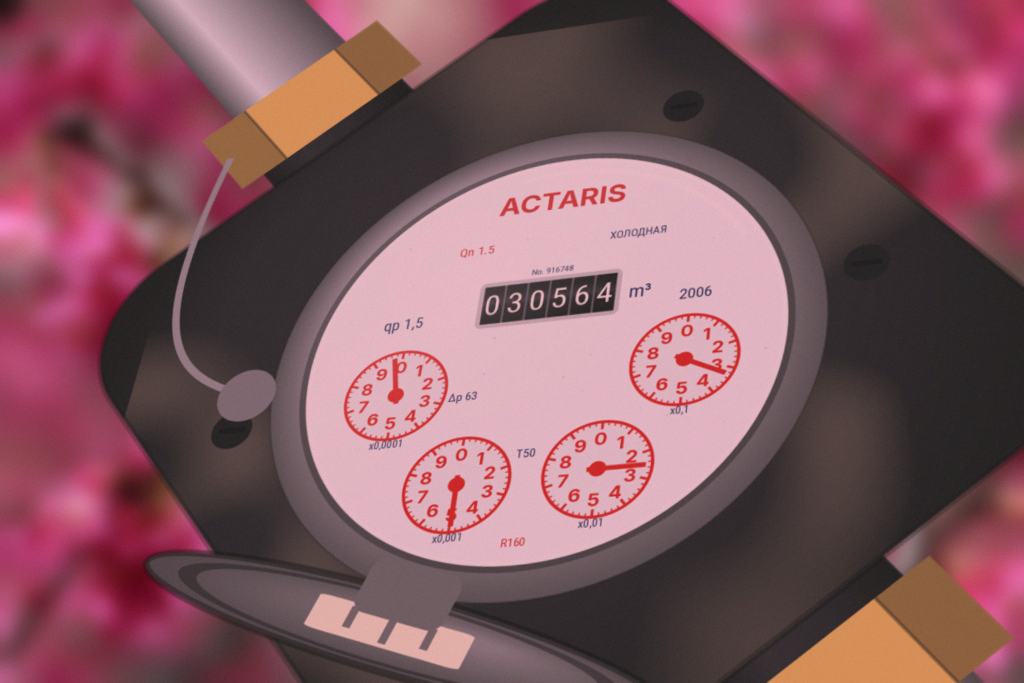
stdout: 30564.3249
